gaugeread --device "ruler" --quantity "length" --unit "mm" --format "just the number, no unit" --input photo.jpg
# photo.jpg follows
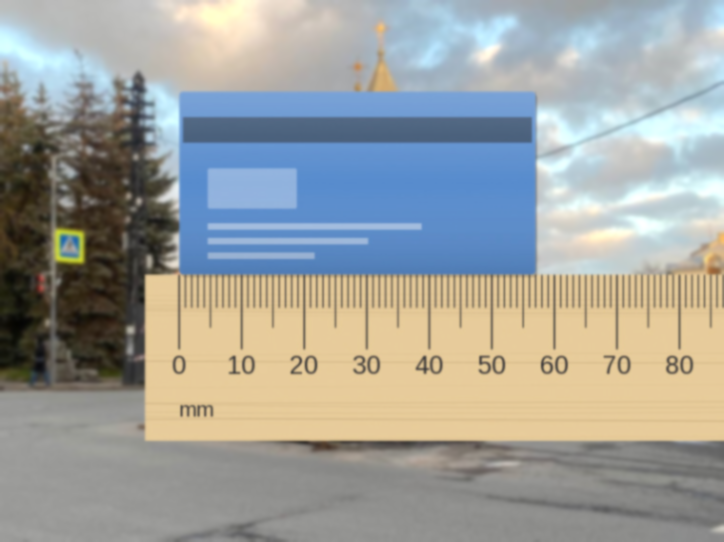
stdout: 57
